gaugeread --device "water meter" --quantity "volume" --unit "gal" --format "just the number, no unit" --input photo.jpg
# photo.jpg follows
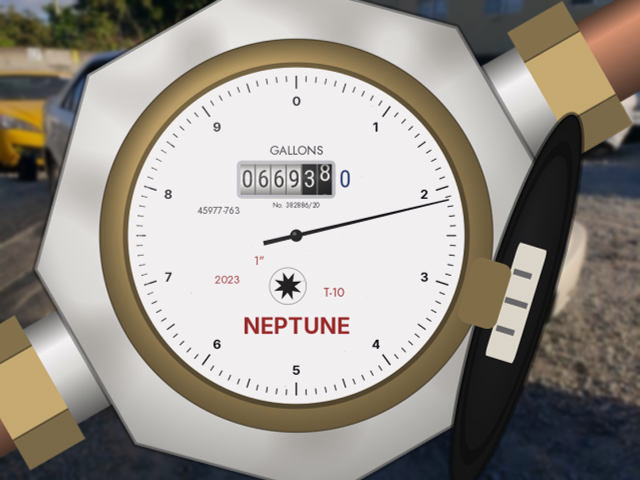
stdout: 669382.1
